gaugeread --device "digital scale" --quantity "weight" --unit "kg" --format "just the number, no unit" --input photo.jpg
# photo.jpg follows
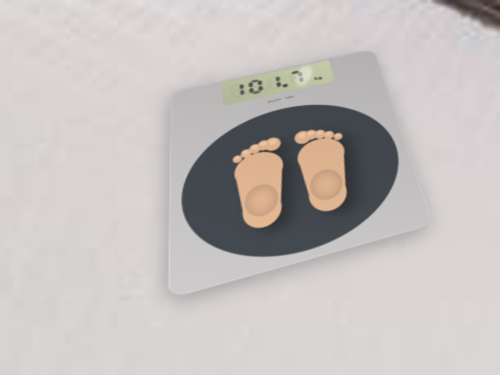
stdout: 101.7
